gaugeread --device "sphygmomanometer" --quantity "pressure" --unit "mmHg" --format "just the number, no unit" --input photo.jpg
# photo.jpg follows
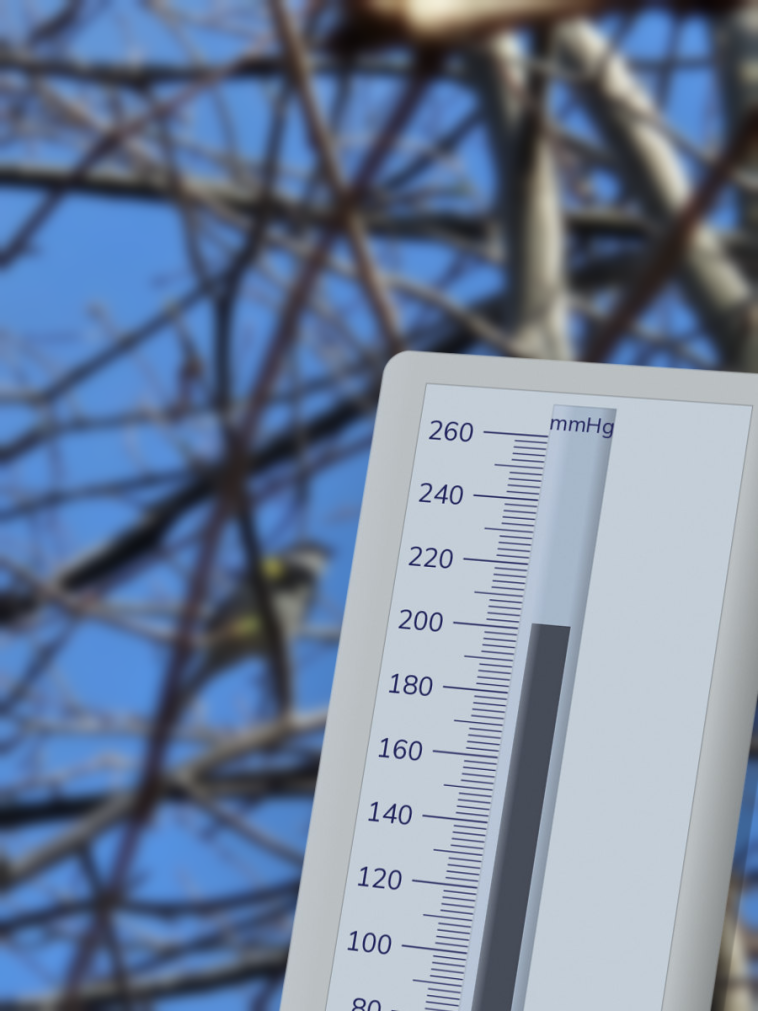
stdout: 202
